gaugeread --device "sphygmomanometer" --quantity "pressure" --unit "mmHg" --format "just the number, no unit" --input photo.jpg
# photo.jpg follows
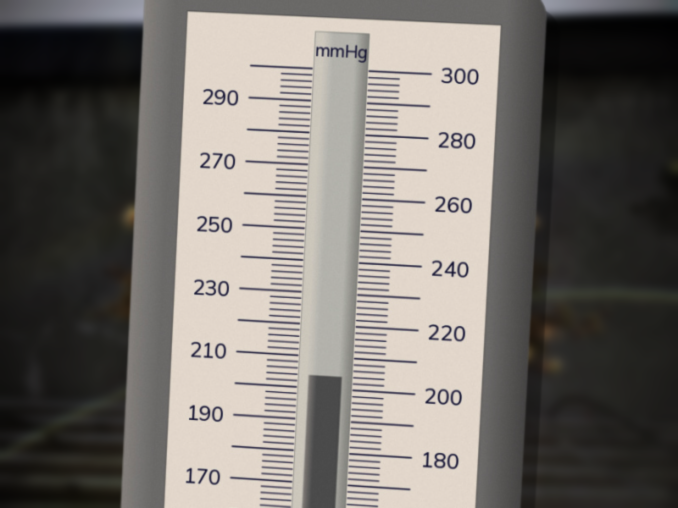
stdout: 204
